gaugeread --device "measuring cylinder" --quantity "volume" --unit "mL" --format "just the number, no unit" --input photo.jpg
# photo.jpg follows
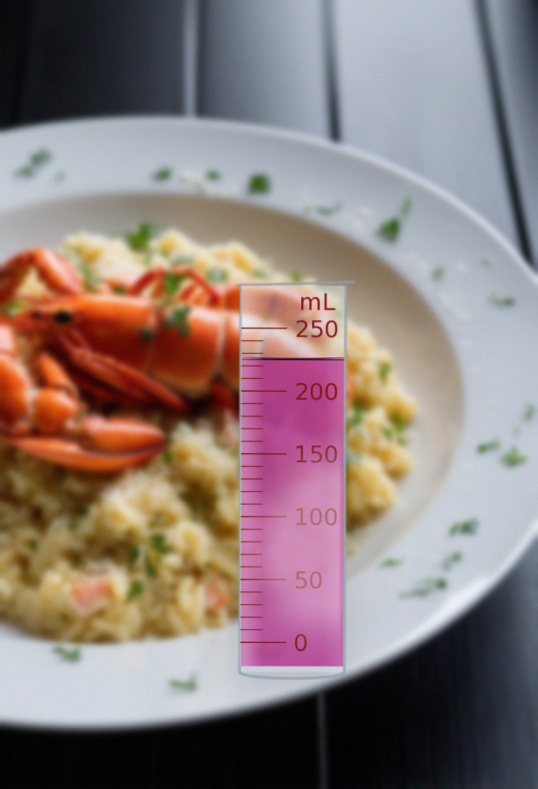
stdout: 225
